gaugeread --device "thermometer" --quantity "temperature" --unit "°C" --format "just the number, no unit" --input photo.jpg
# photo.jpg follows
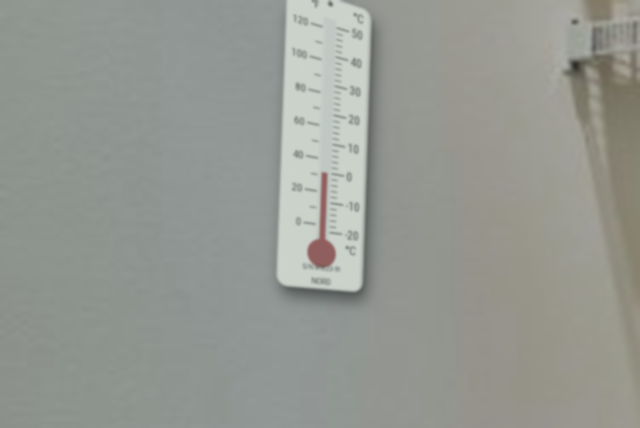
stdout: 0
